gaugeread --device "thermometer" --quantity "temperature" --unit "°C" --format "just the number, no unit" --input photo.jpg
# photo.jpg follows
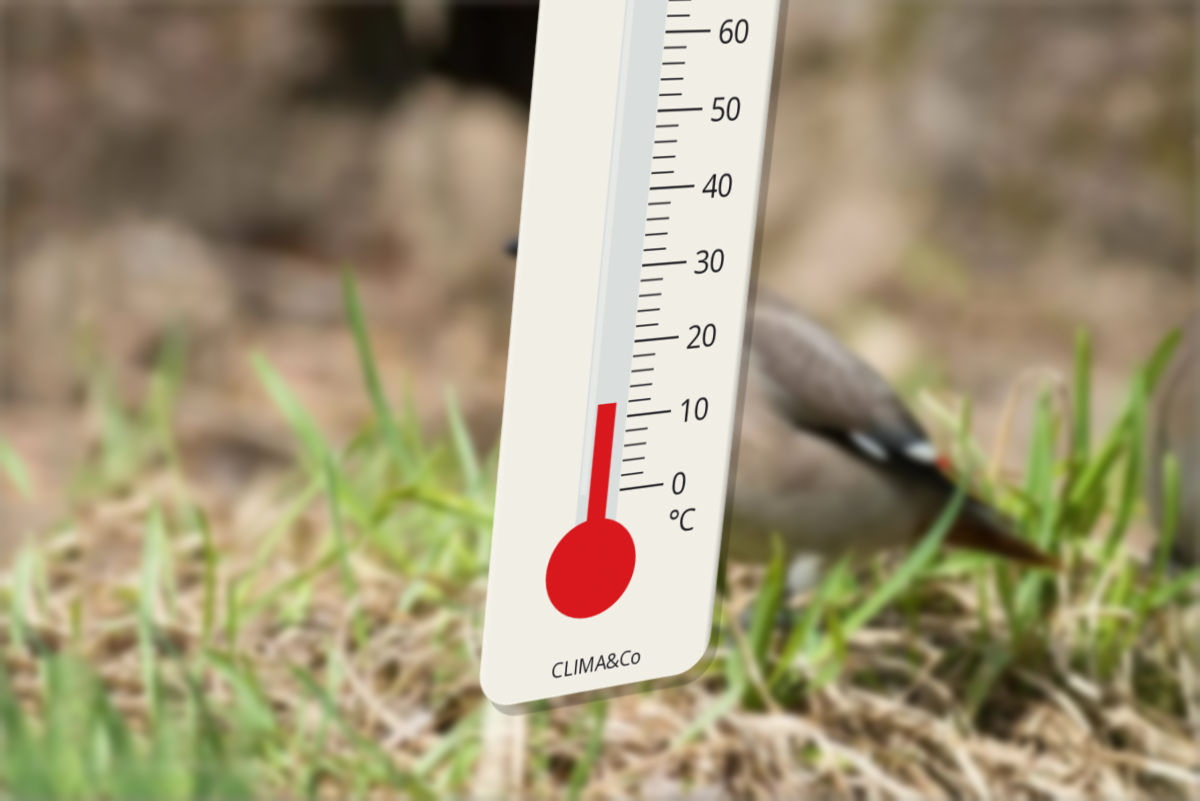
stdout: 12
